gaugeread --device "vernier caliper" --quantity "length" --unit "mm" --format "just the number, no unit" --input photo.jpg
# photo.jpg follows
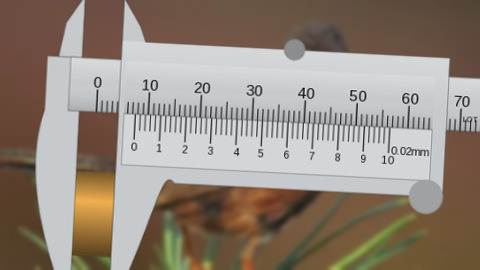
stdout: 7.5
